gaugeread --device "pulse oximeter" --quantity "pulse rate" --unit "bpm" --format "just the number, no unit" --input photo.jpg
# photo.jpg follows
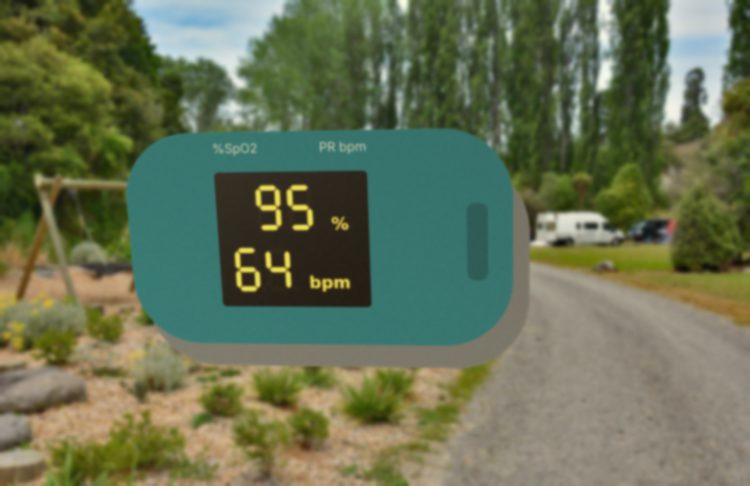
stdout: 64
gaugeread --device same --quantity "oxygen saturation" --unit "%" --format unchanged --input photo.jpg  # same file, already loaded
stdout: 95
